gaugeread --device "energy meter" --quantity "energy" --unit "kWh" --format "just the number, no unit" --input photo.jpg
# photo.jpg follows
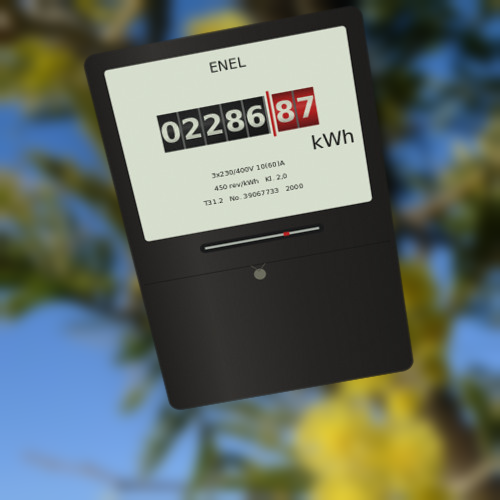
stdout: 2286.87
